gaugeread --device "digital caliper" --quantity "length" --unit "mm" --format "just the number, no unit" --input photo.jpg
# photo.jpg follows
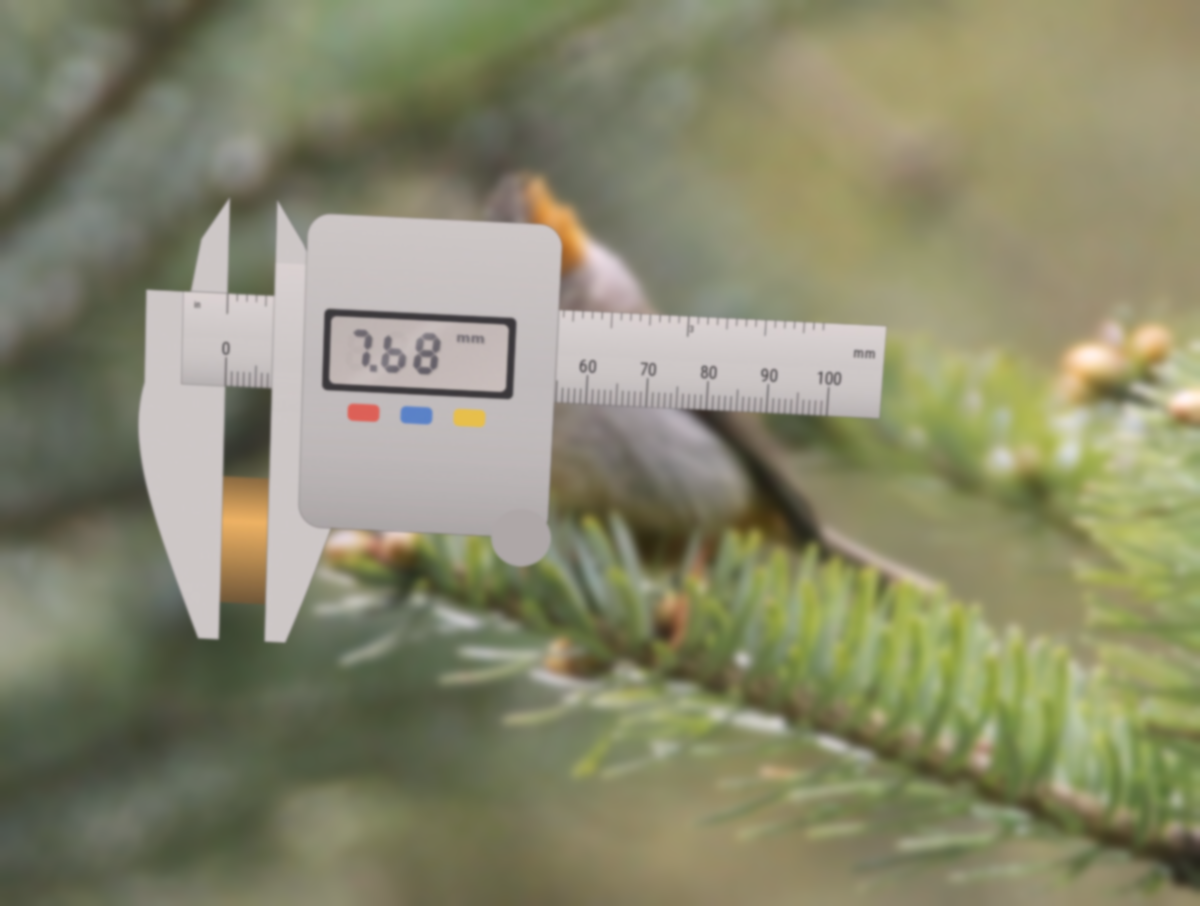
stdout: 7.68
